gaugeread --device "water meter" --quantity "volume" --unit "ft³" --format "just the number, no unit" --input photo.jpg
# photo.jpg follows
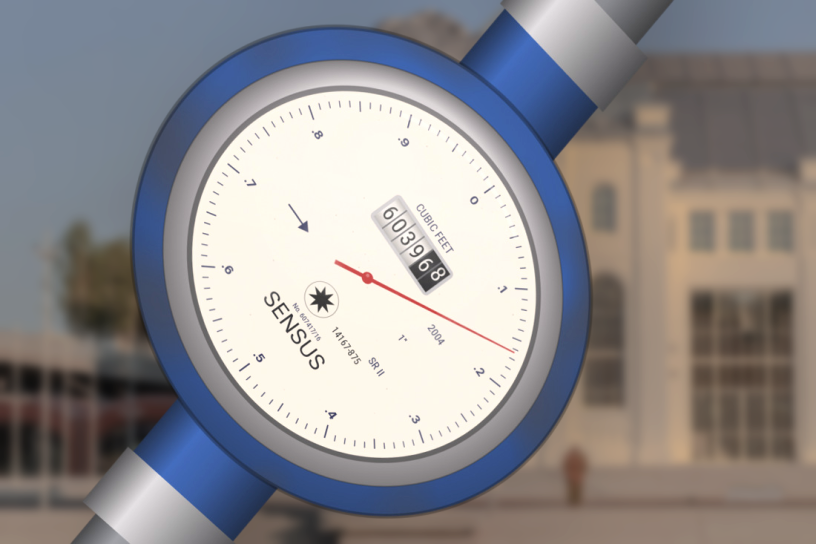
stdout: 603968.16
